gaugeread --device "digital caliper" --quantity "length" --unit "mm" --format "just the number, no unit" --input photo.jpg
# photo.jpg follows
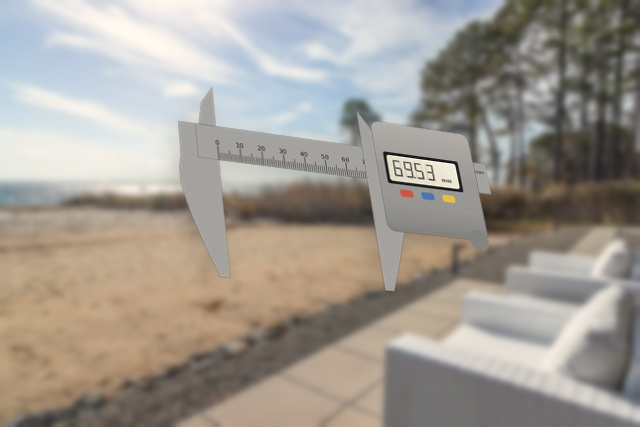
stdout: 69.53
